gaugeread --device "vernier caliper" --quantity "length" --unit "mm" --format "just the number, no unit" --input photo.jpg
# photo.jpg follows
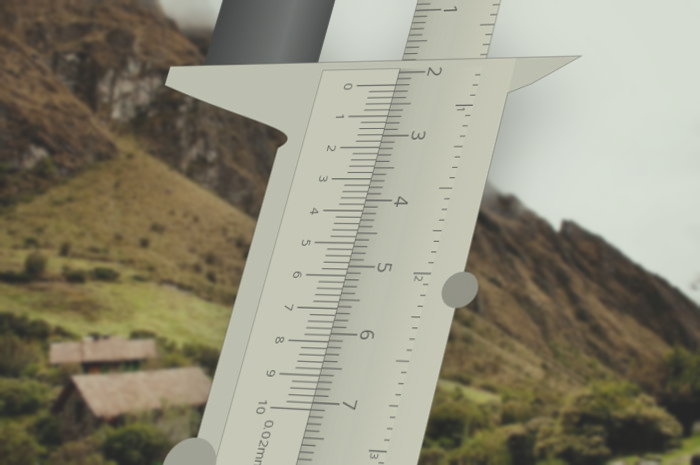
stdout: 22.0
